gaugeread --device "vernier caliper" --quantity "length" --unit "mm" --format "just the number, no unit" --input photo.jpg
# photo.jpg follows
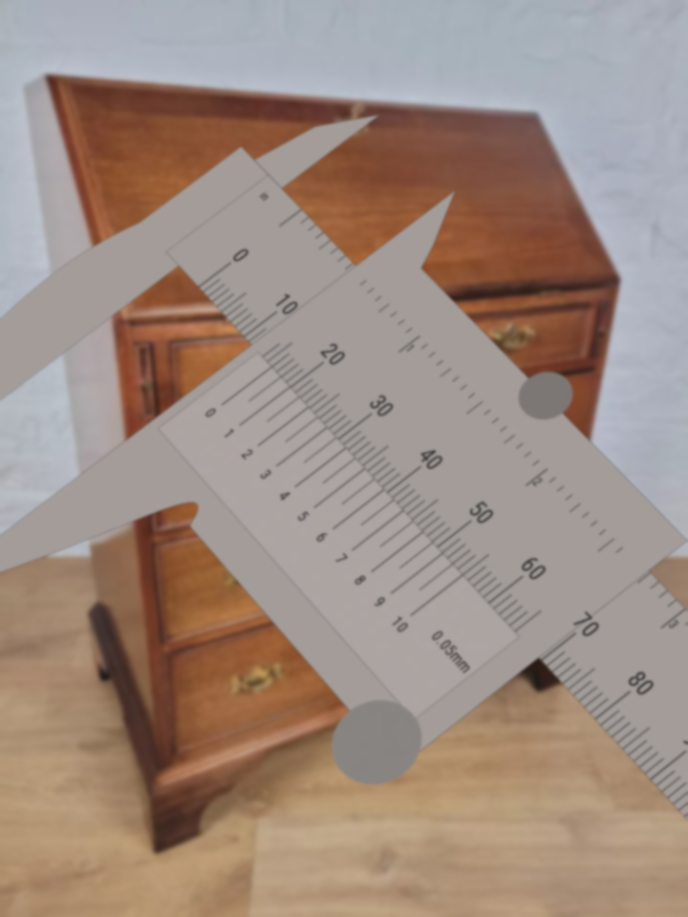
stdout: 16.0
